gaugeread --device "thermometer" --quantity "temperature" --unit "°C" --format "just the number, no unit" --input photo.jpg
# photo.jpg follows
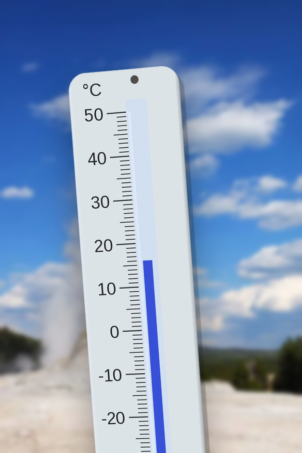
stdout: 16
